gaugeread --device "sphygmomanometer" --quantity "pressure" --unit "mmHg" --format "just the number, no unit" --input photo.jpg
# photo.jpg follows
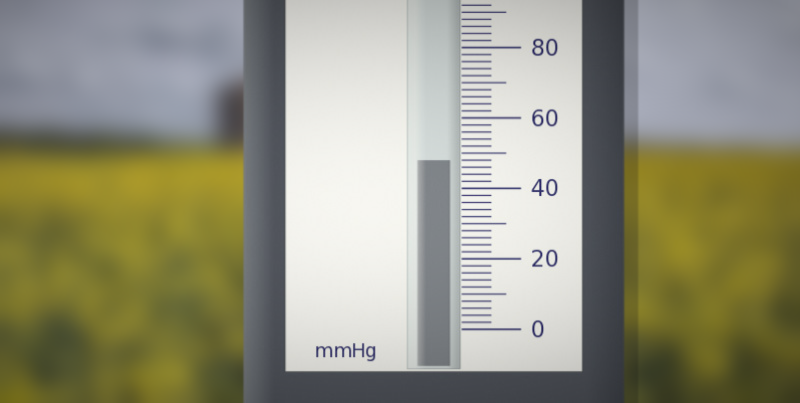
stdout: 48
